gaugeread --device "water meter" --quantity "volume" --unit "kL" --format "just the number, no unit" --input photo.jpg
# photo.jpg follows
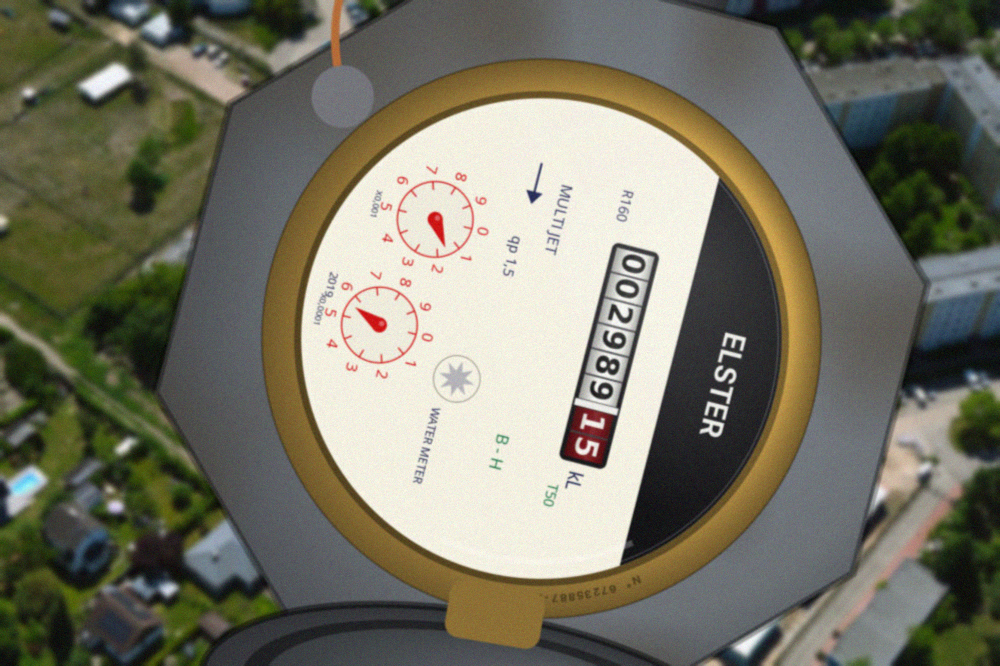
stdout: 2989.1515
